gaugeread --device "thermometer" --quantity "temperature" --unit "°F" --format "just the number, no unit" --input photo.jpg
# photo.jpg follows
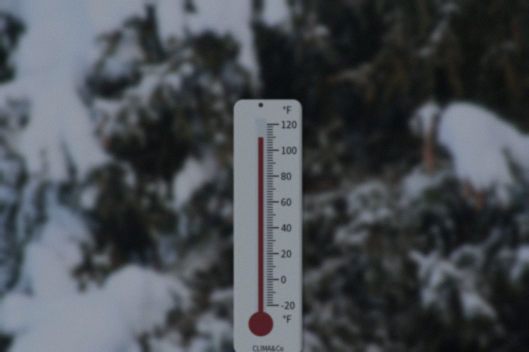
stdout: 110
